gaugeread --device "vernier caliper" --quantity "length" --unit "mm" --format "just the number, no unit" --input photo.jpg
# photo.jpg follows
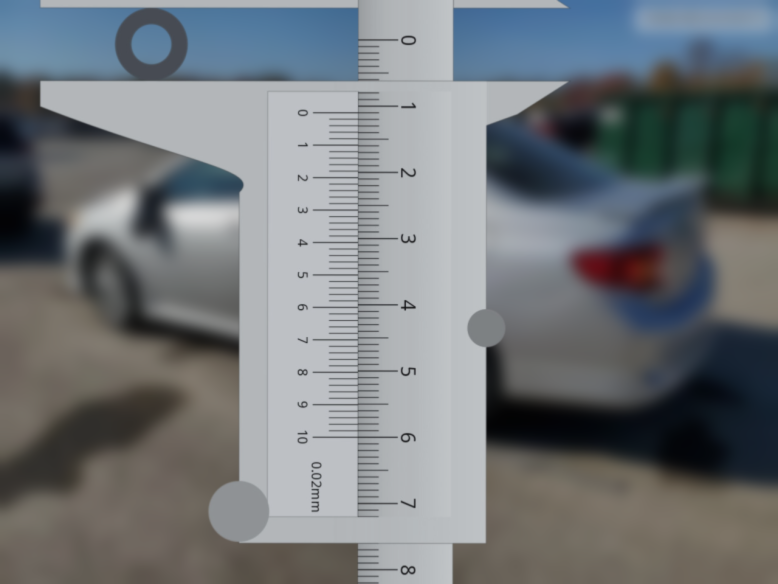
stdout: 11.0
